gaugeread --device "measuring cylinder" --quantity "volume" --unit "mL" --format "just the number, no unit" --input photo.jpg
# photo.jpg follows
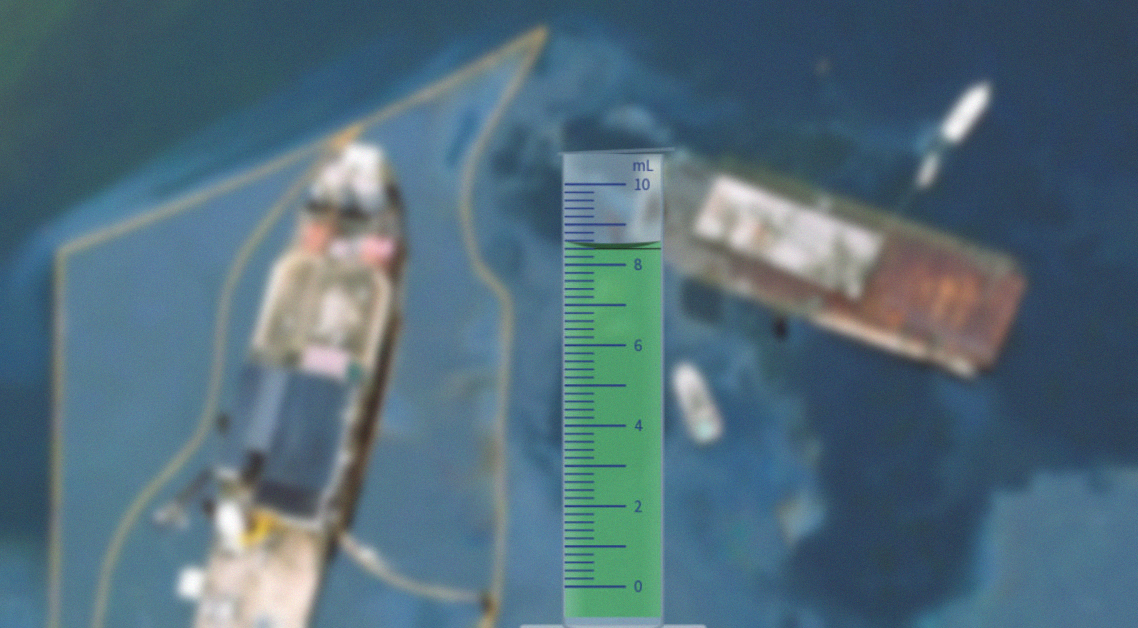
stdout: 8.4
